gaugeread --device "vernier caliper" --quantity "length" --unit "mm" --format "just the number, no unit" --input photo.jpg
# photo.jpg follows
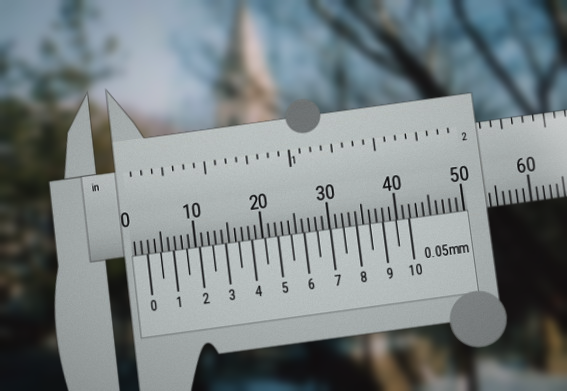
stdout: 2.8
